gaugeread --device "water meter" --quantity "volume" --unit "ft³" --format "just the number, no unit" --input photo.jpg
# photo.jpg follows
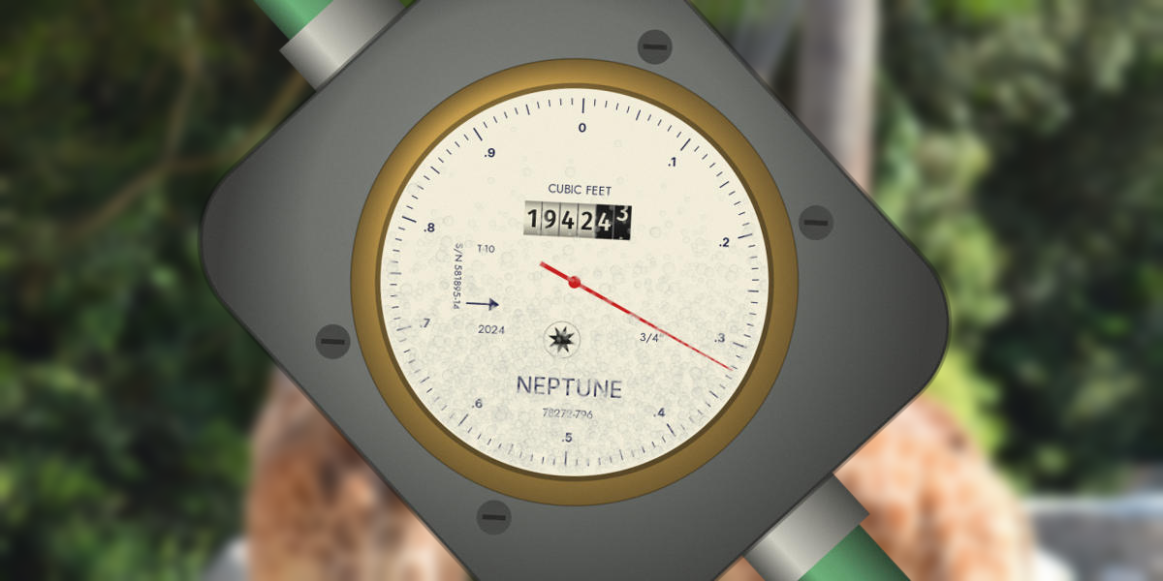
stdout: 194243.32
